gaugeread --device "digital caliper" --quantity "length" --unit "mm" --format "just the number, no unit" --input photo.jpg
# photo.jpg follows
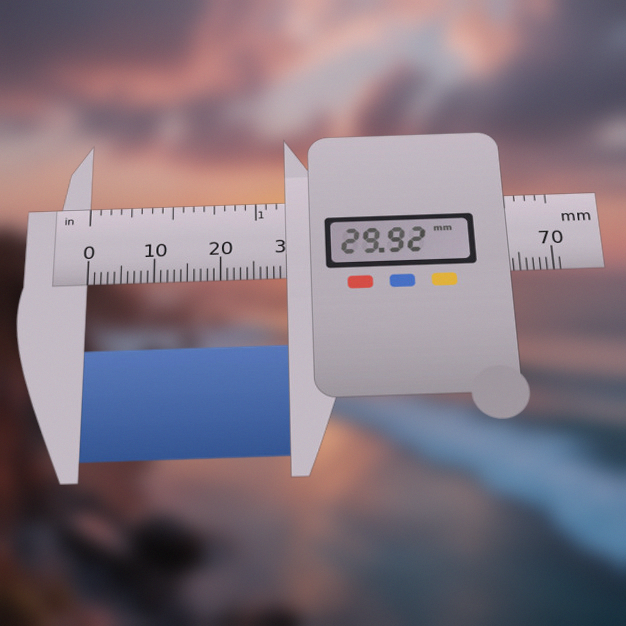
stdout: 29.92
